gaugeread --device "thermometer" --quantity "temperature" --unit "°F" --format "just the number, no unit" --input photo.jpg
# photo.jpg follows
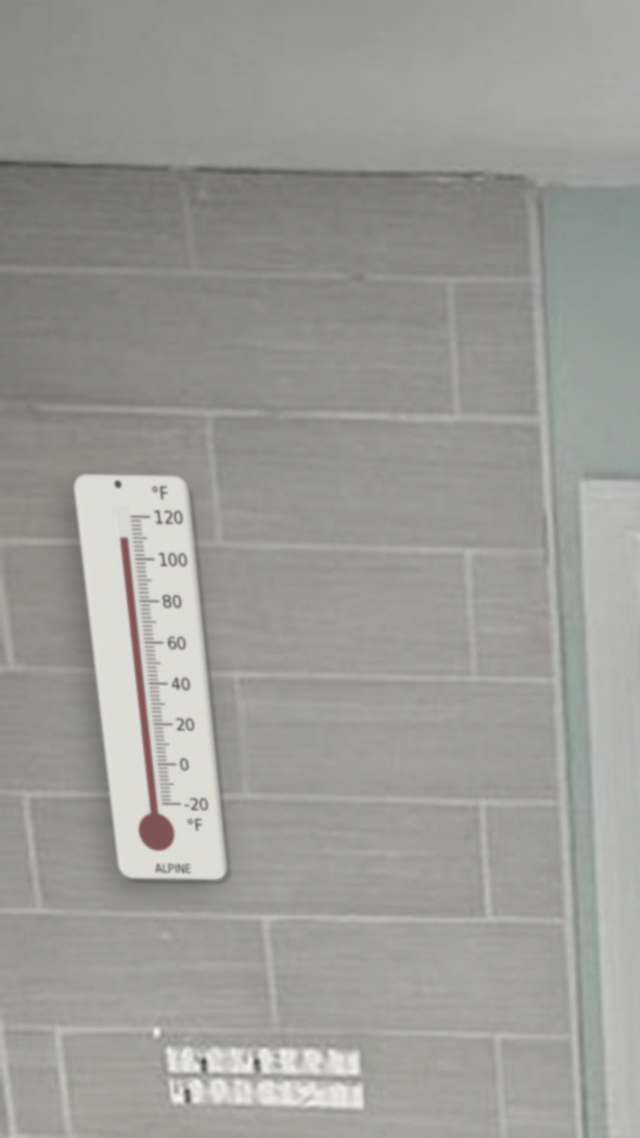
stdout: 110
